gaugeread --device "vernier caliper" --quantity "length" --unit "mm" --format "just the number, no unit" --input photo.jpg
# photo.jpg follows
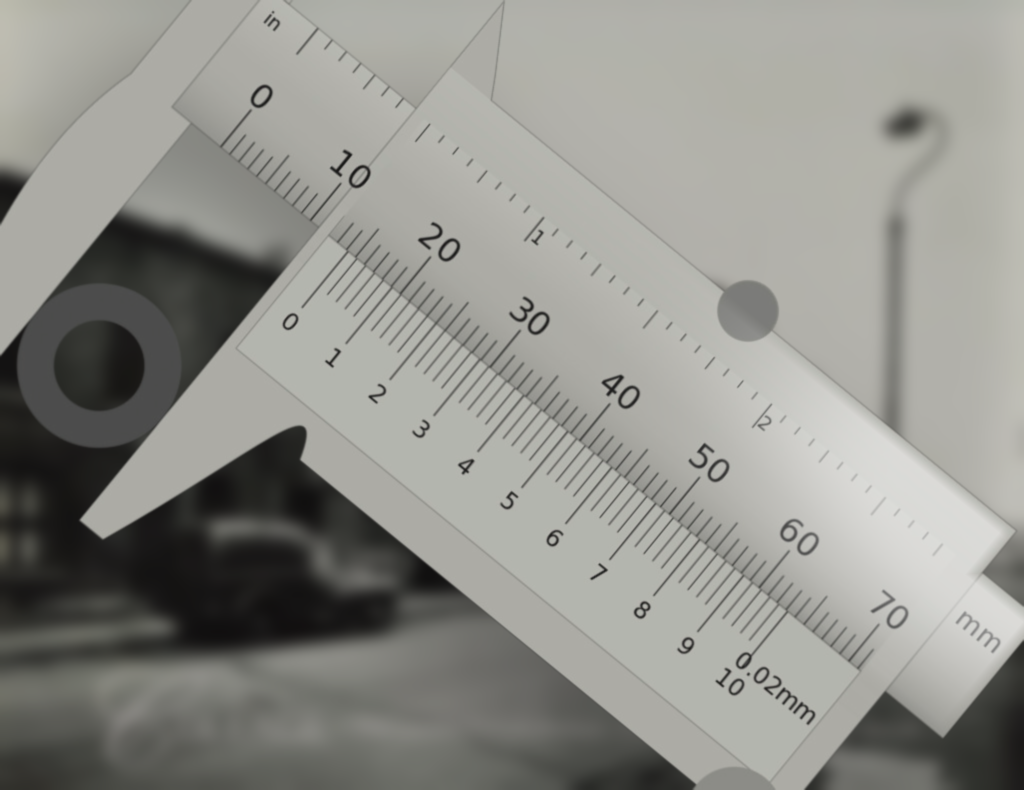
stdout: 14.2
